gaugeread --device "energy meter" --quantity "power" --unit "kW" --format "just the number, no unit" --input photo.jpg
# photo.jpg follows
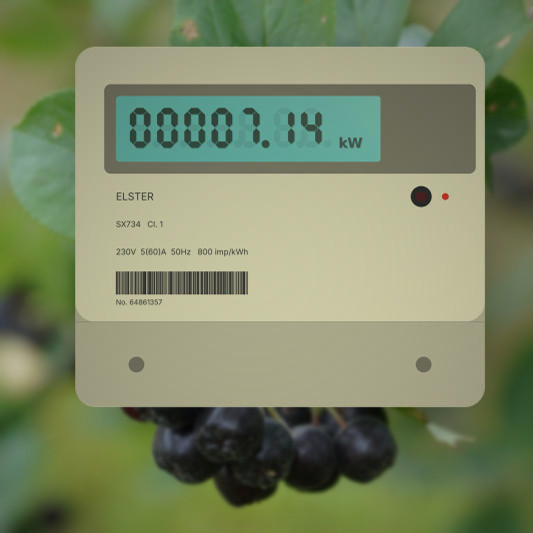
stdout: 7.14
